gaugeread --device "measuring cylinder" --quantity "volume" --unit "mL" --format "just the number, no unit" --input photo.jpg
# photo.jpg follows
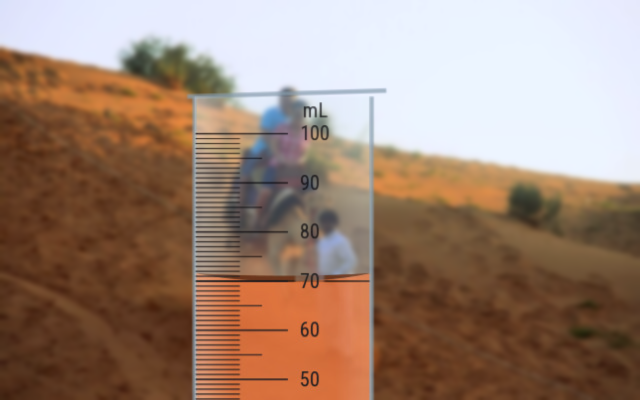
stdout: 70
